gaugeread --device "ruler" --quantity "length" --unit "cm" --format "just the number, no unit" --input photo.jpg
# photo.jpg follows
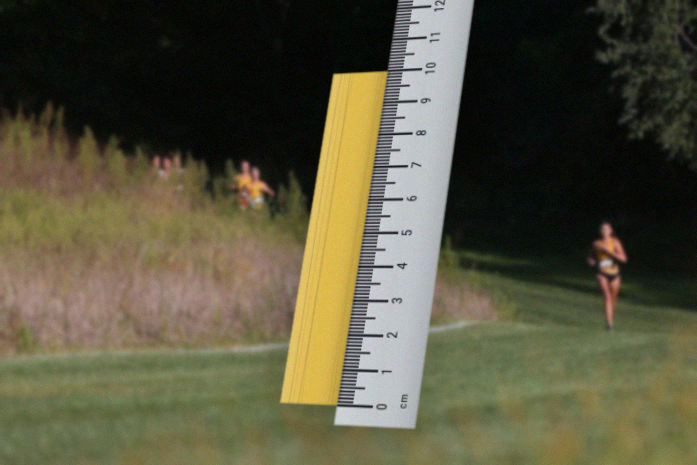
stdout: 10
